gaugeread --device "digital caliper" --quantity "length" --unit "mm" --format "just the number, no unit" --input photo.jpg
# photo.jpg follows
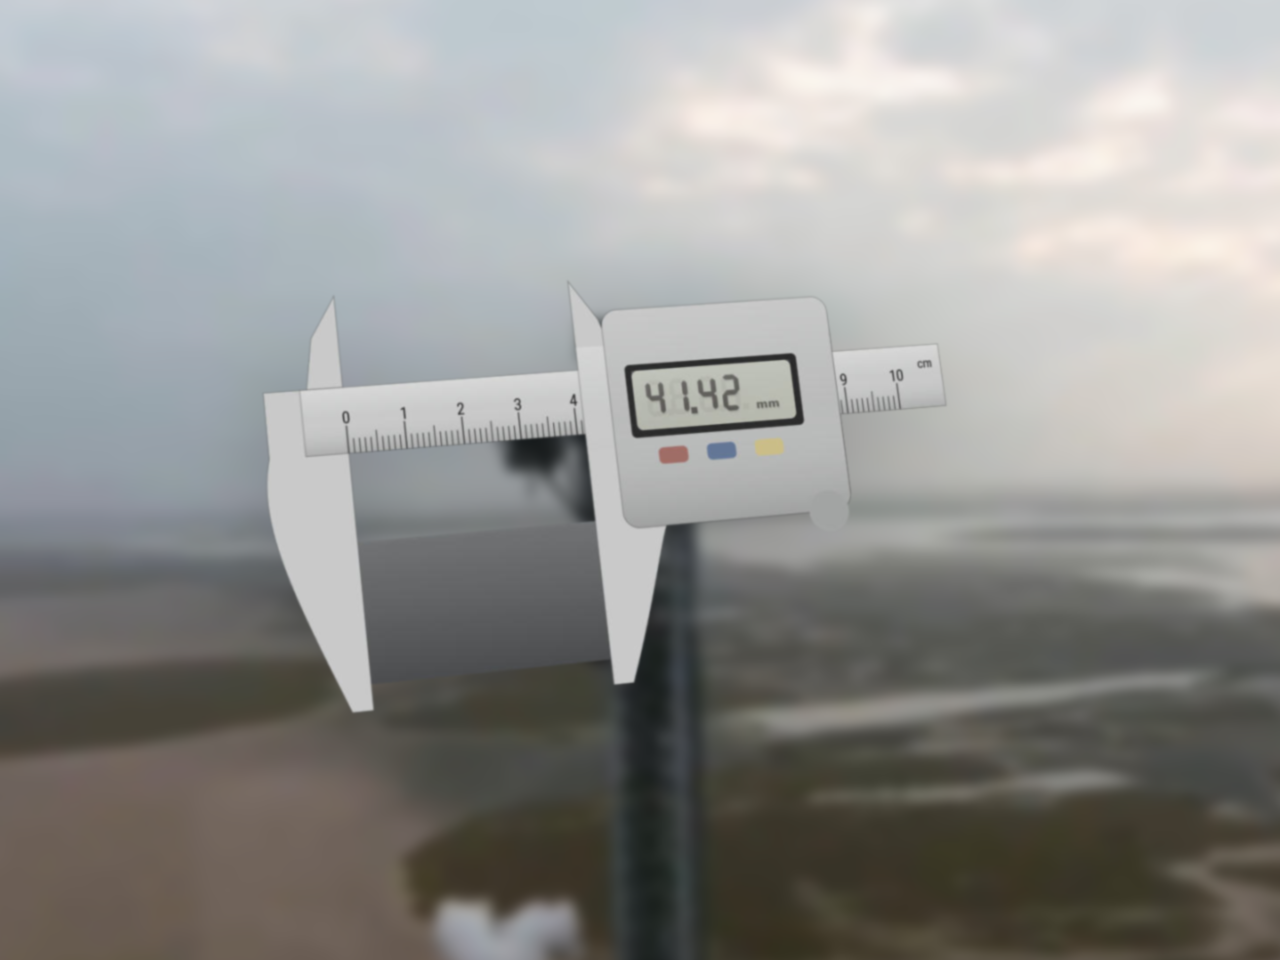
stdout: 41.42
